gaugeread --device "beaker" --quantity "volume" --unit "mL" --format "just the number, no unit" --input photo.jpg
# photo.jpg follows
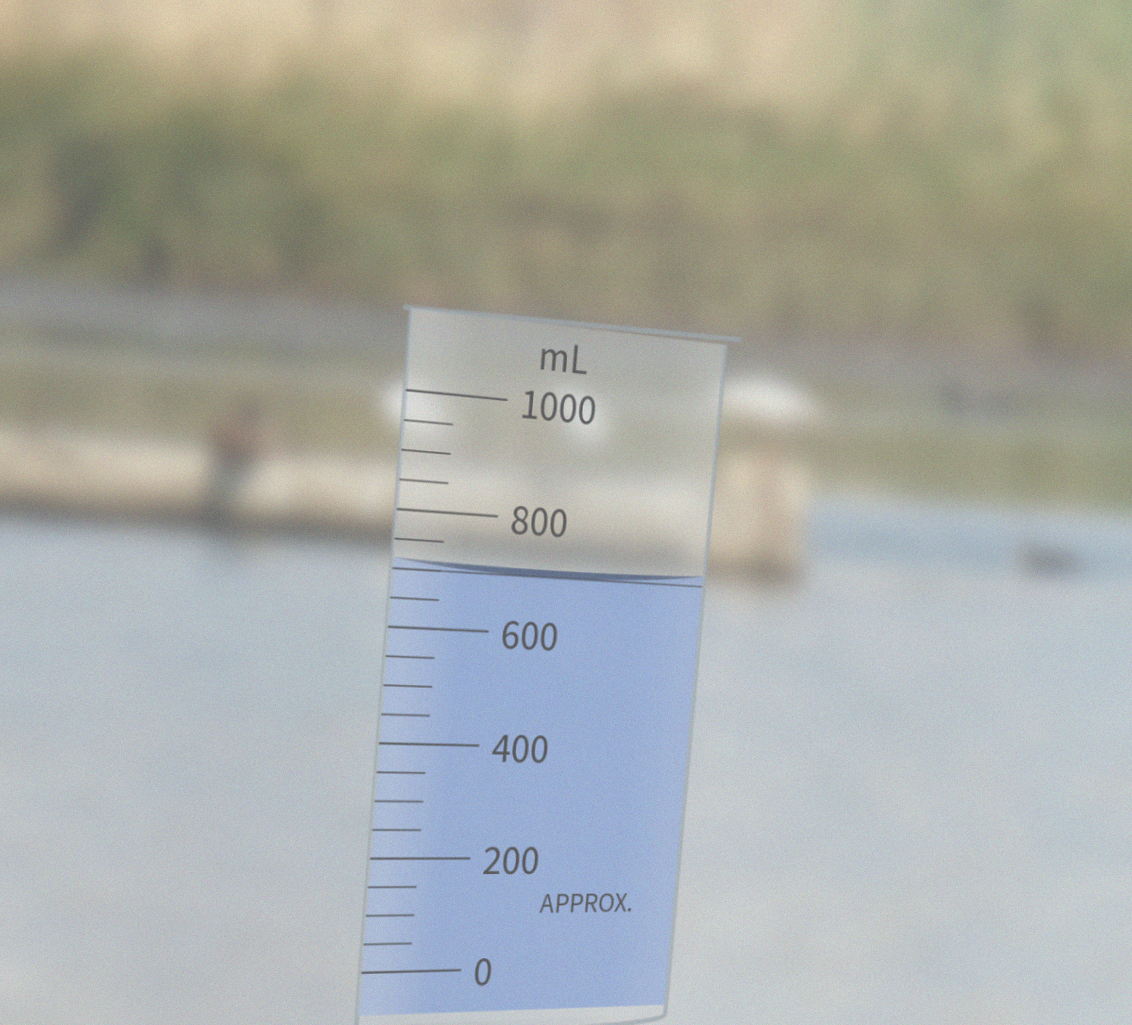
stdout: 700
